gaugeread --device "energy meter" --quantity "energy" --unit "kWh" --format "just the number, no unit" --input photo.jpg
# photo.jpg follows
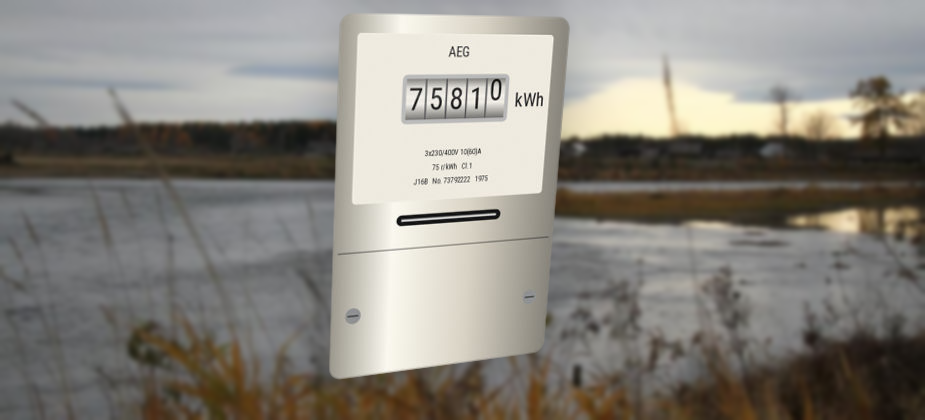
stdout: 75810
